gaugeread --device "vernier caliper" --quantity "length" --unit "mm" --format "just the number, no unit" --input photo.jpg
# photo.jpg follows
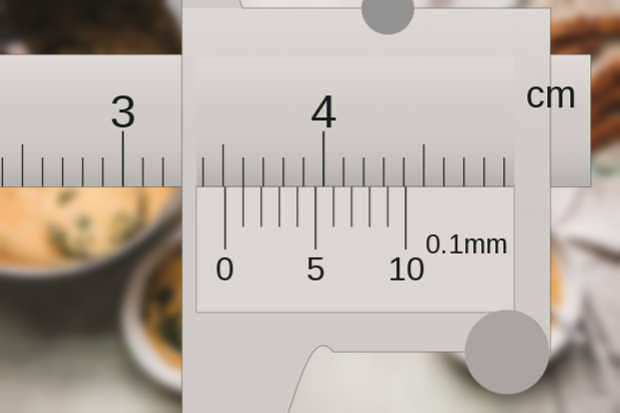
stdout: 35.1
